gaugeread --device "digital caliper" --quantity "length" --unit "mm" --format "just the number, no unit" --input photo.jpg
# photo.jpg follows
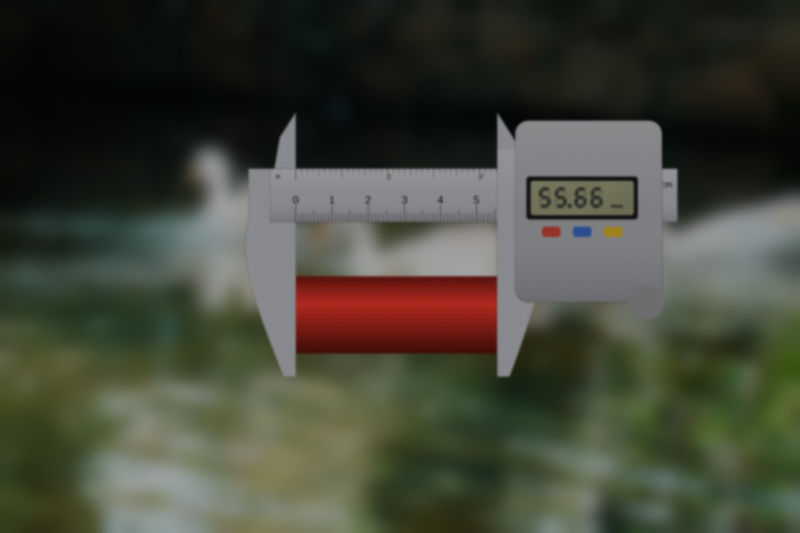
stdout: 55.66
